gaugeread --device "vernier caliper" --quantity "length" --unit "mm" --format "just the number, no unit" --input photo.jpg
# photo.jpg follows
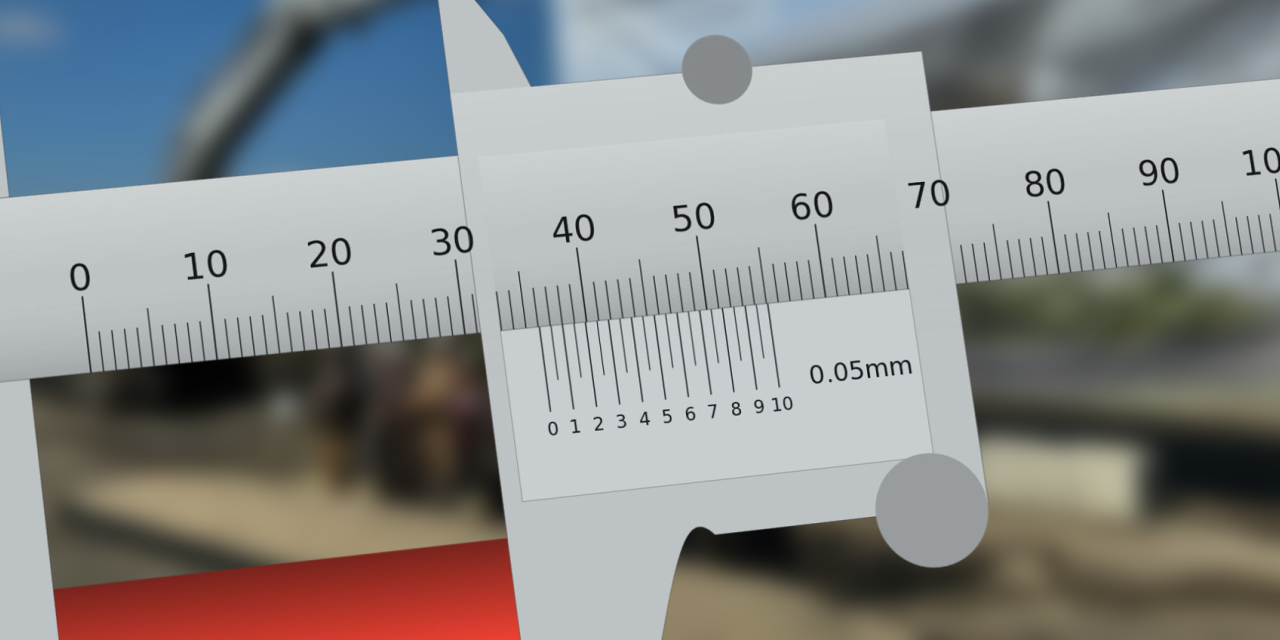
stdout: 36.1
